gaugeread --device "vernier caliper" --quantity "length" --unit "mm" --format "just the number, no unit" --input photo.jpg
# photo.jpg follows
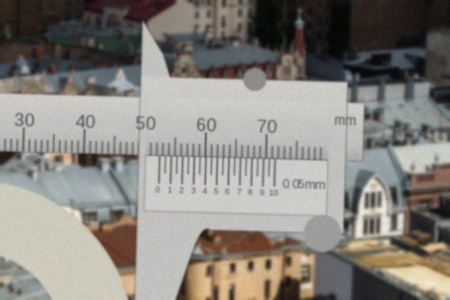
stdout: 52.5
